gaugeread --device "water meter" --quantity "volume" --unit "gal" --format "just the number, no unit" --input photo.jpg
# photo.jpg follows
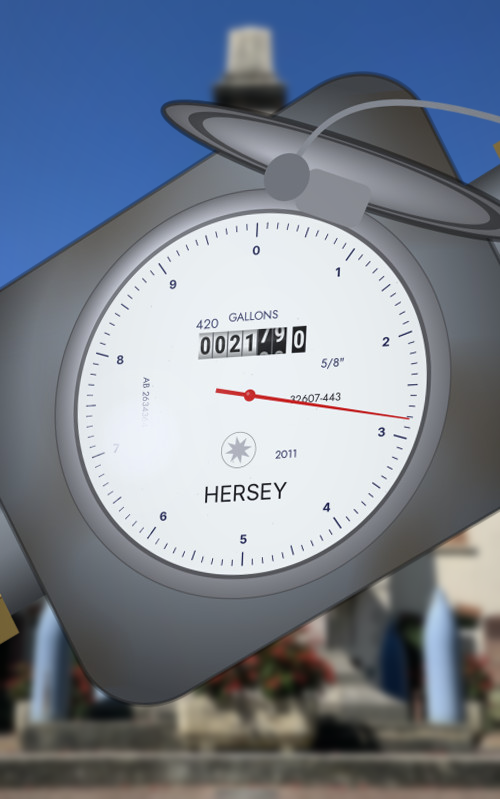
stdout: 21792.8
